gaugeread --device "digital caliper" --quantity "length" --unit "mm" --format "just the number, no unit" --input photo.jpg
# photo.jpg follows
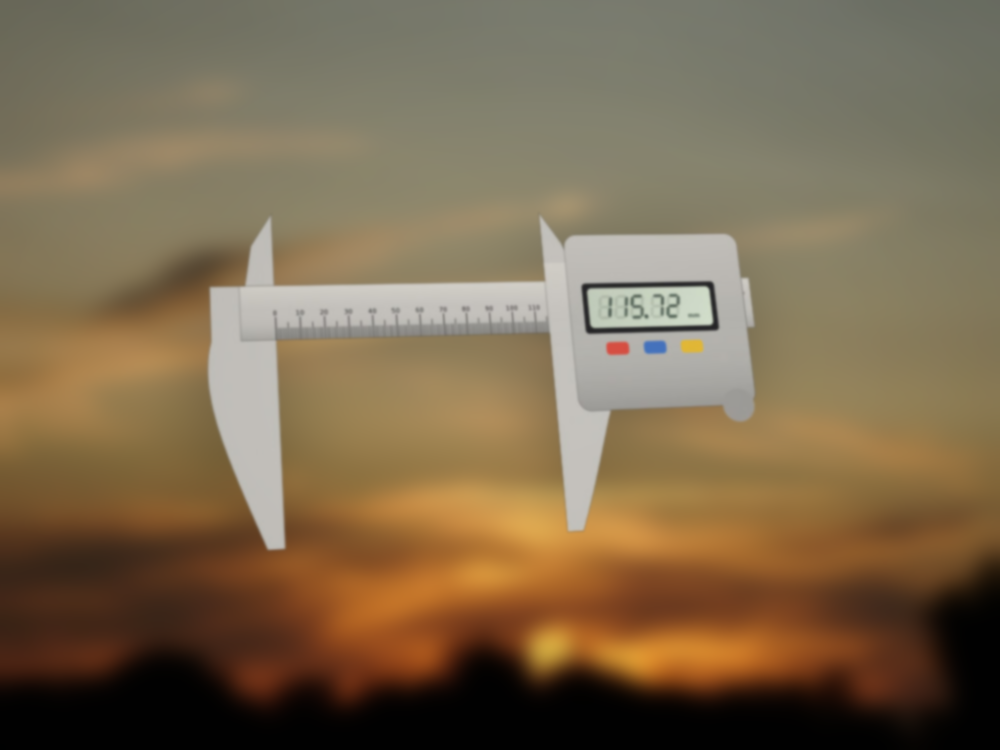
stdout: 115.72
